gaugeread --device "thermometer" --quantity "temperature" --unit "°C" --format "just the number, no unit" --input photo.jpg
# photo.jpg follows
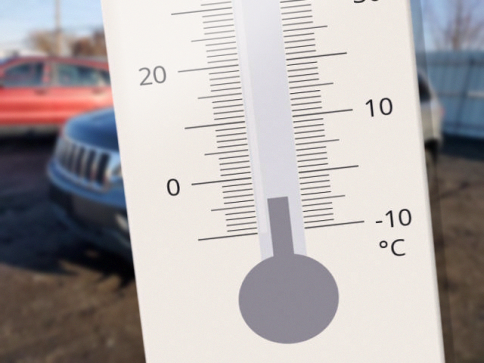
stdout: -4
